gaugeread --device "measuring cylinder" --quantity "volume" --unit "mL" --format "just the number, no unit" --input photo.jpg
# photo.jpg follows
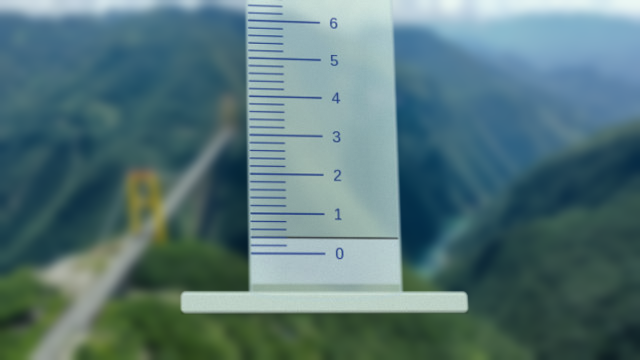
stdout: 0.4
